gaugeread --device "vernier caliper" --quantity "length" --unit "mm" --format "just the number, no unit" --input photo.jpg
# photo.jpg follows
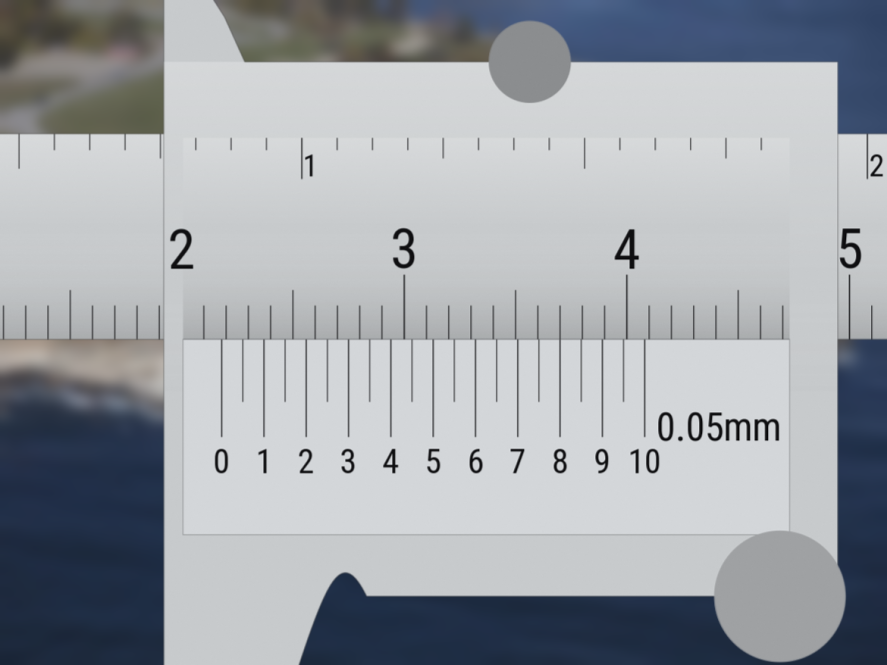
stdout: 21.80
